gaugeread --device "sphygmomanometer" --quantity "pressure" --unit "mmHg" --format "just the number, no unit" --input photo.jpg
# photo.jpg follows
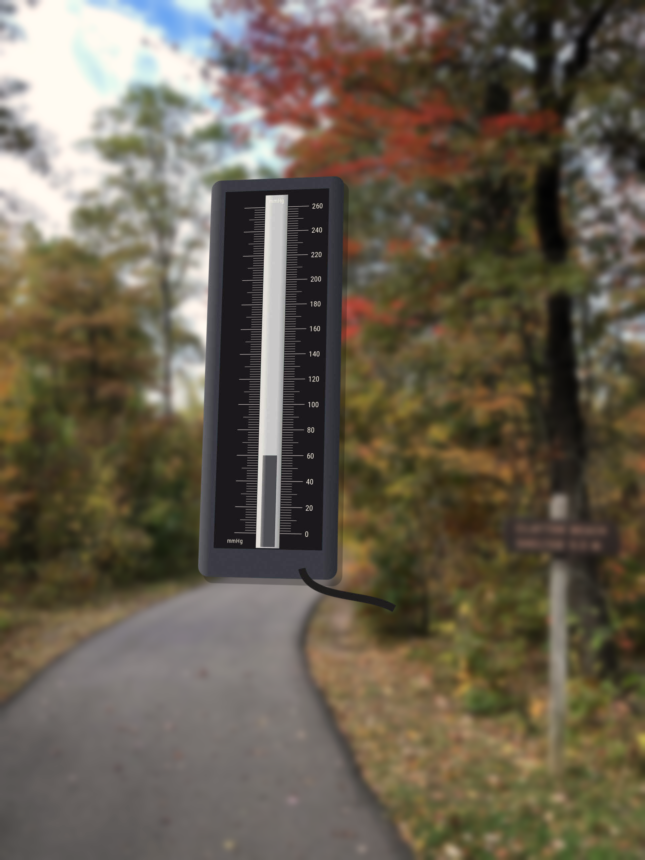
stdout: 60
